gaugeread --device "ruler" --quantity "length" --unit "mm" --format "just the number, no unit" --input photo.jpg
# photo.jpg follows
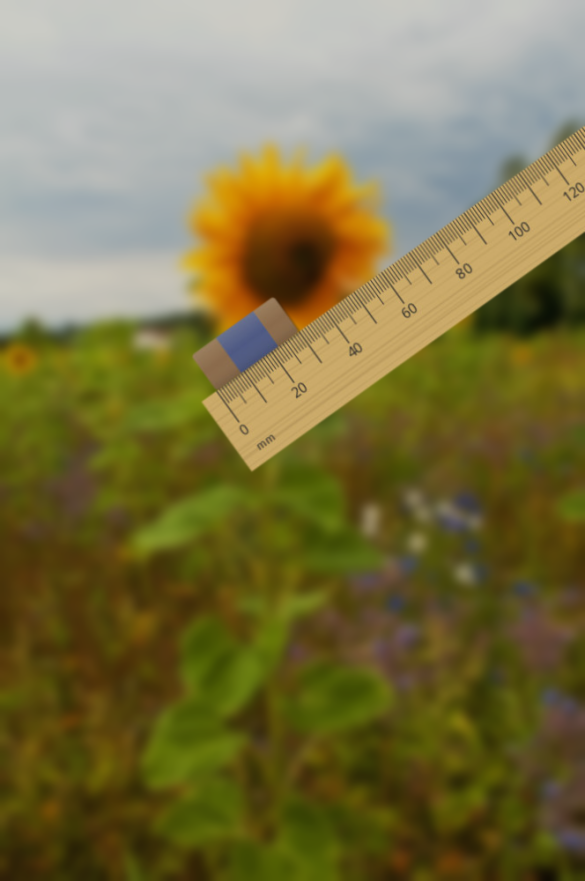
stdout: 30
